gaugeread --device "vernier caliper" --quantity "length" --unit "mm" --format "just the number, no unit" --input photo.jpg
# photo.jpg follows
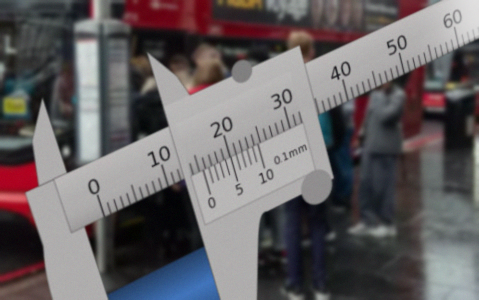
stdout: 15.6
